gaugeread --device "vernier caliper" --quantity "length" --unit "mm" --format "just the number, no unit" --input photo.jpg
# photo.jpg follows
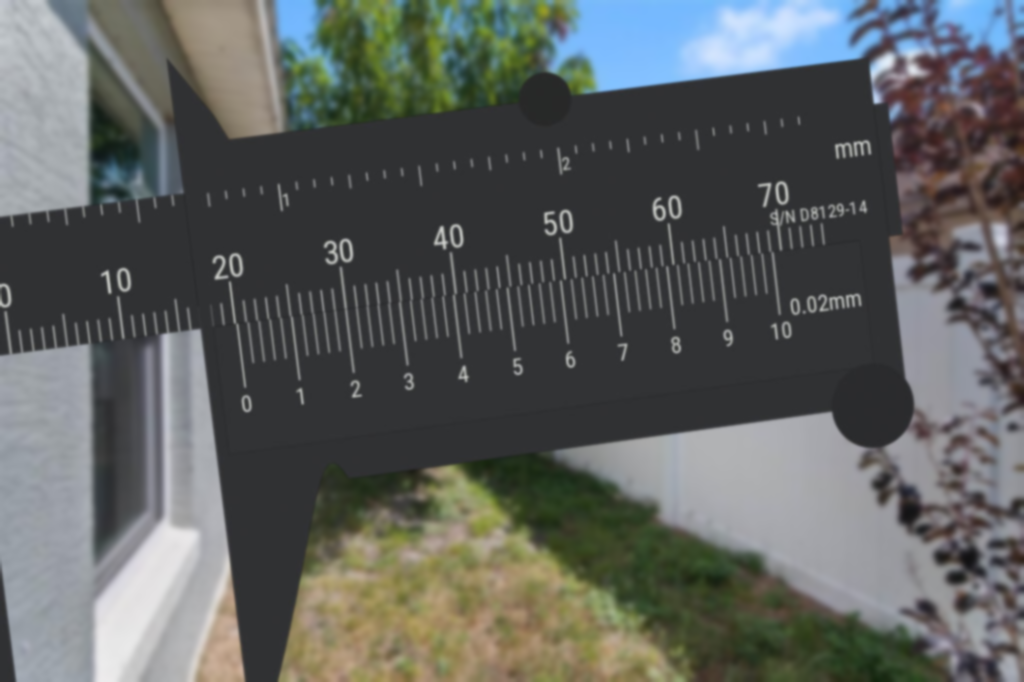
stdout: 20.2
